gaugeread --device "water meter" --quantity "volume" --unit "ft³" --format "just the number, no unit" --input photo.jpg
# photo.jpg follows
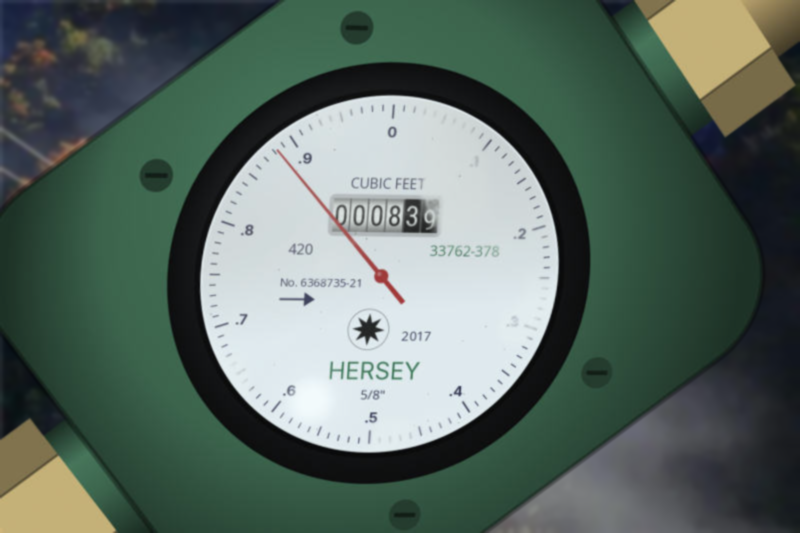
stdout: 838.88
